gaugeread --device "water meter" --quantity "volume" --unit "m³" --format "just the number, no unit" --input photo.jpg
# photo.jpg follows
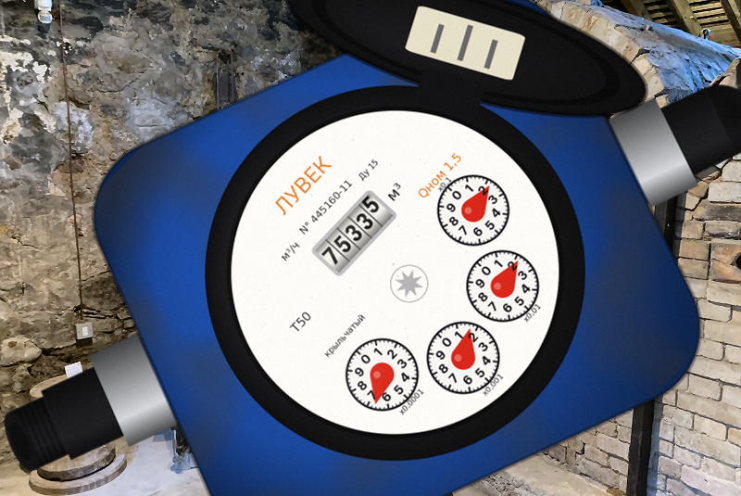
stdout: 75335.2216
